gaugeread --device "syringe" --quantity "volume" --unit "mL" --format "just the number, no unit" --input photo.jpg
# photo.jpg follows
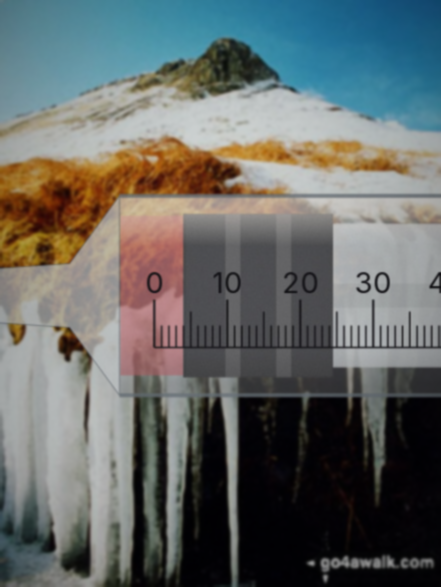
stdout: 4
